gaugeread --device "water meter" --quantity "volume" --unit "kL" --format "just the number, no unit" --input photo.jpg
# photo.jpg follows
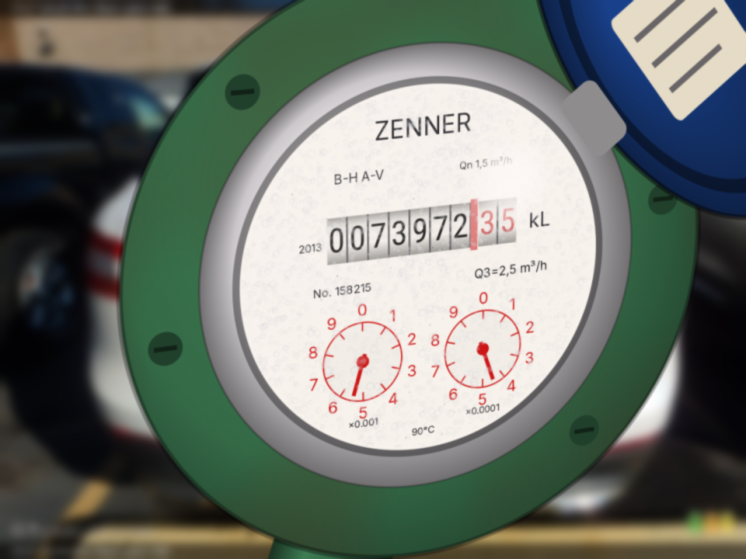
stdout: 73972.3554
